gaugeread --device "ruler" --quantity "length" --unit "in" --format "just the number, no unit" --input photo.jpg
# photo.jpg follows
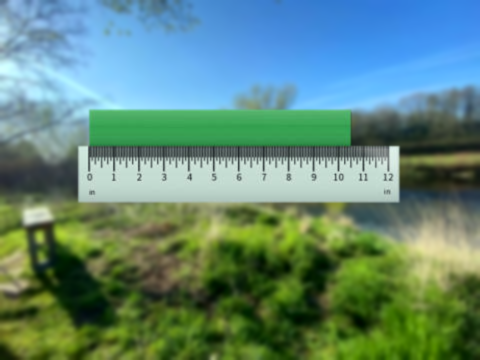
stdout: 10.5
